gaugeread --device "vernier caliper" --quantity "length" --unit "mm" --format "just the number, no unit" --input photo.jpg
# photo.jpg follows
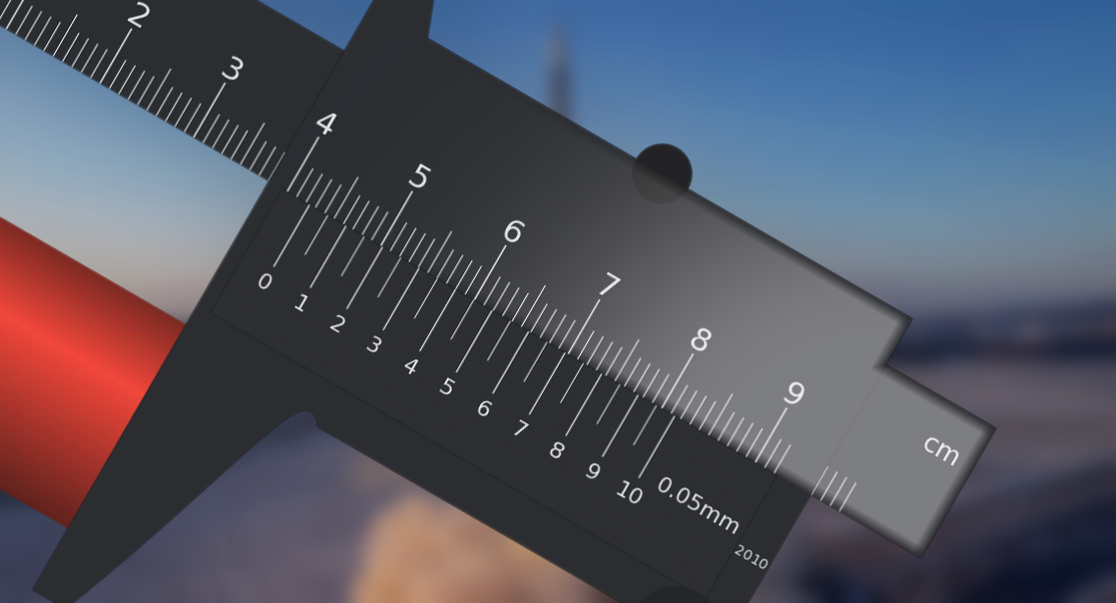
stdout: 42.4
